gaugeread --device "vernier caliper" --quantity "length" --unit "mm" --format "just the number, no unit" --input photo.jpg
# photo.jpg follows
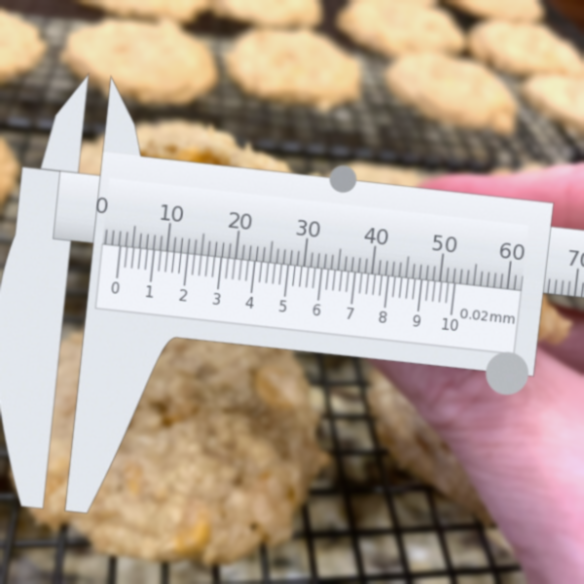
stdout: 3.2
